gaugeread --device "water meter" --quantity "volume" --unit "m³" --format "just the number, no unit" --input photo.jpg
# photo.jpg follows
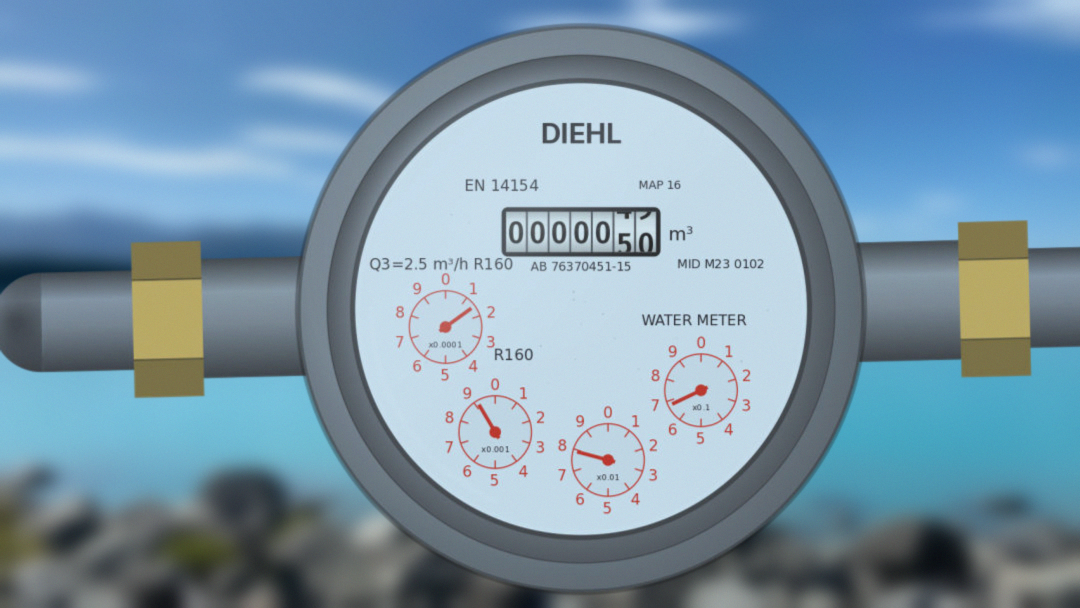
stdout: 49.6791
